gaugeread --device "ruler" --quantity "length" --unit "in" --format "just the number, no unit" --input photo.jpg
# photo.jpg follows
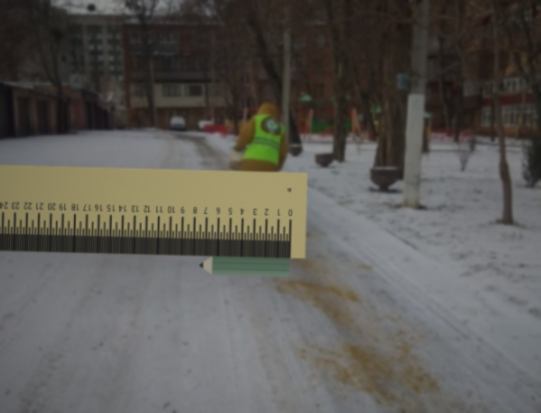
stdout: 7.5
